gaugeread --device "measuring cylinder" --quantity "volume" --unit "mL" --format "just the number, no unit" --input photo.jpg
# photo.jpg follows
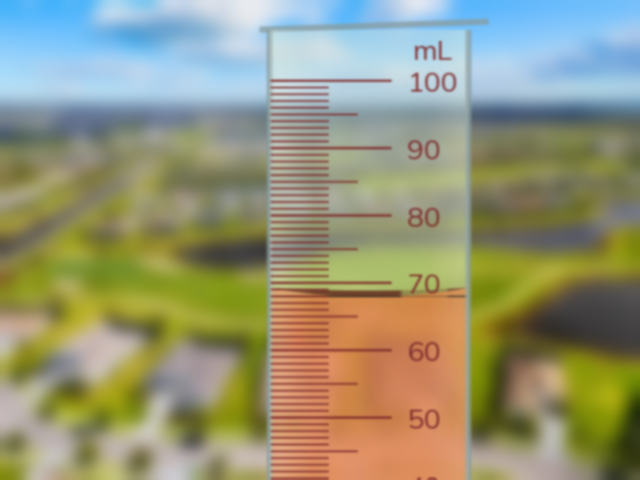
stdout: 68
